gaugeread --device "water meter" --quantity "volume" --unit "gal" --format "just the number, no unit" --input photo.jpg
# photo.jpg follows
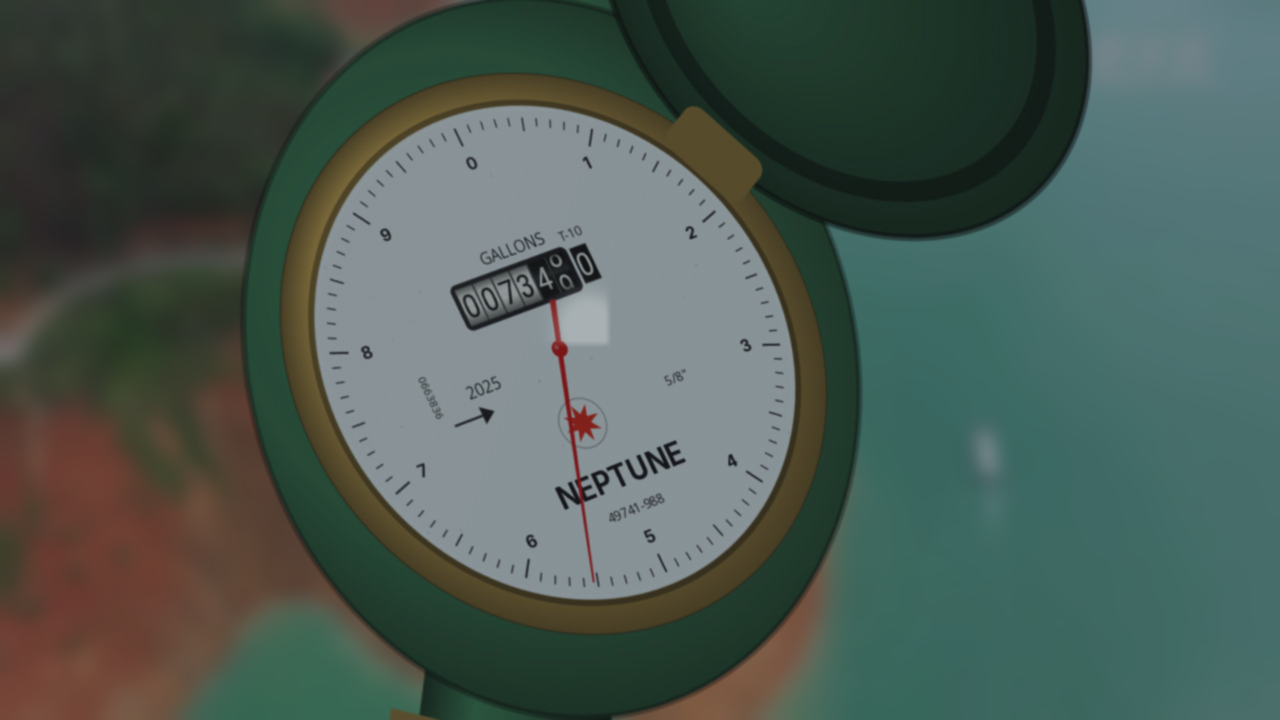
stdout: 73485.5
